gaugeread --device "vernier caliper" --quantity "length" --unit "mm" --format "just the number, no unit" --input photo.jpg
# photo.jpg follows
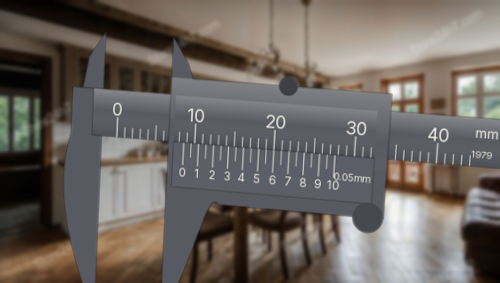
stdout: 8.6
